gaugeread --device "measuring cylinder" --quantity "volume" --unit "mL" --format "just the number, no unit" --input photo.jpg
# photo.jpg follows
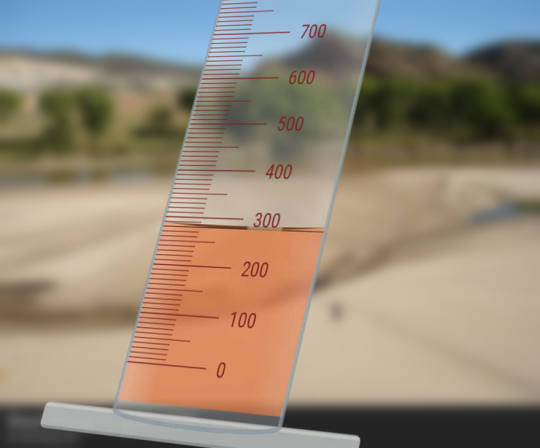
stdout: 280
